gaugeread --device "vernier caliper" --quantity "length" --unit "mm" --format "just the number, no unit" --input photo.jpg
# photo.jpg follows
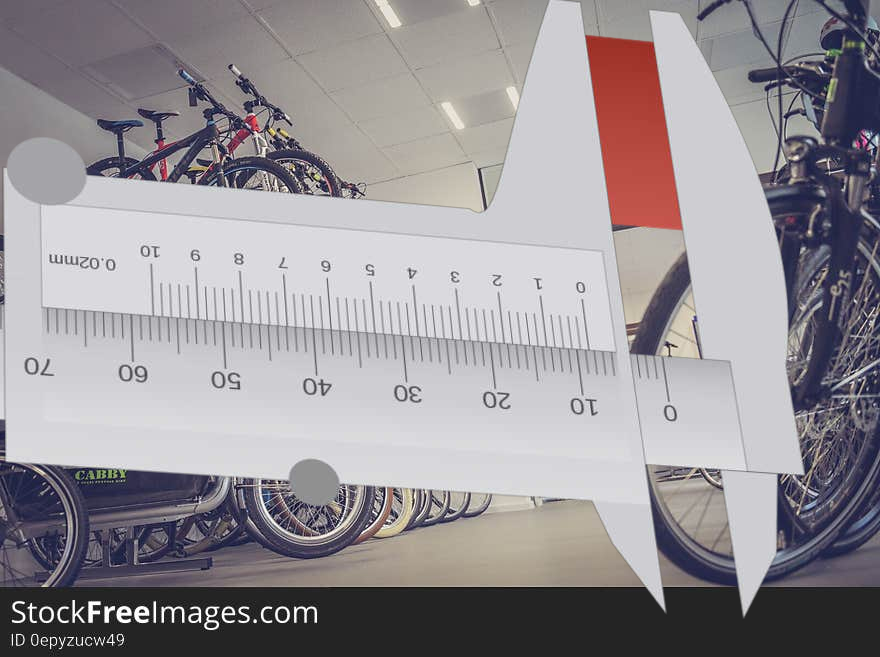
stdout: 8.6
